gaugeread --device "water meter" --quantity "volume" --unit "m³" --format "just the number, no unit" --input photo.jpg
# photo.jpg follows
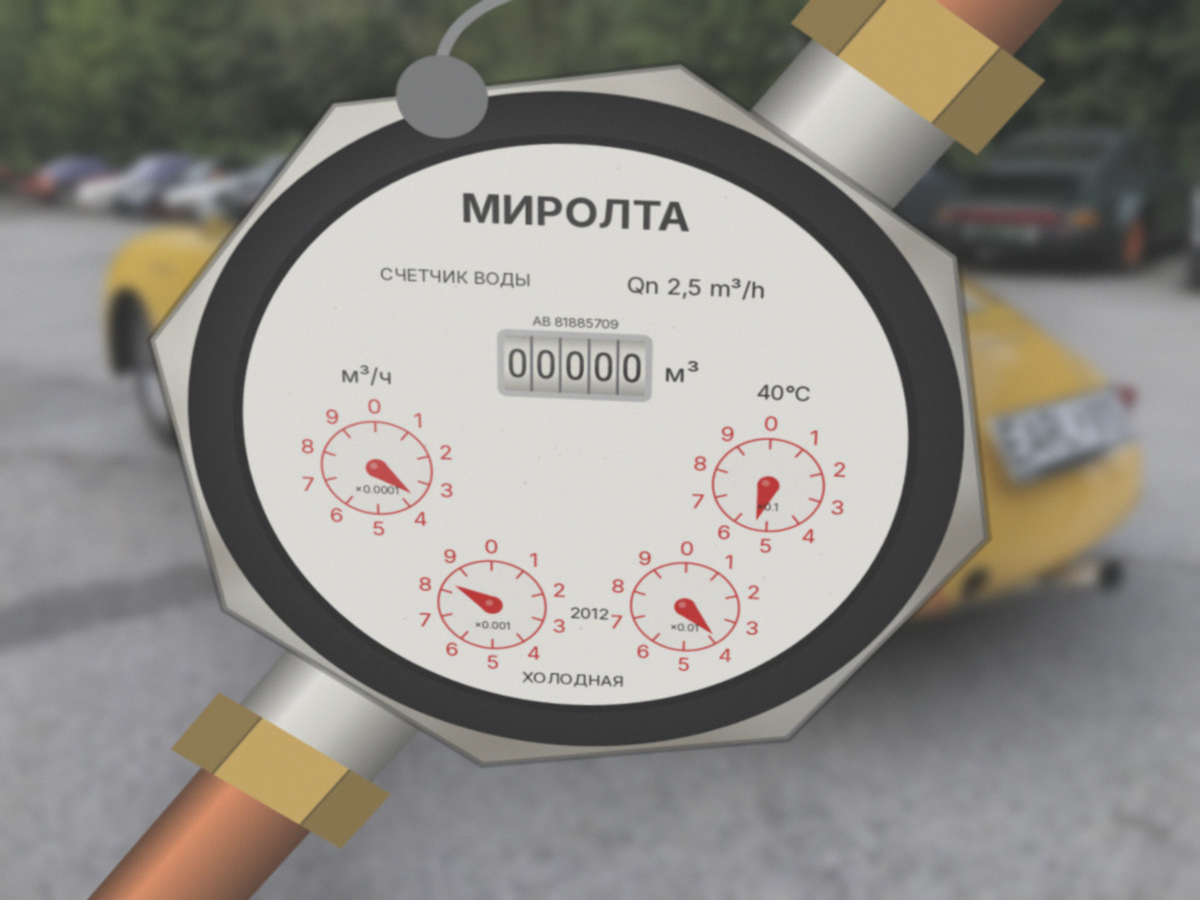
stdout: 0.5383
